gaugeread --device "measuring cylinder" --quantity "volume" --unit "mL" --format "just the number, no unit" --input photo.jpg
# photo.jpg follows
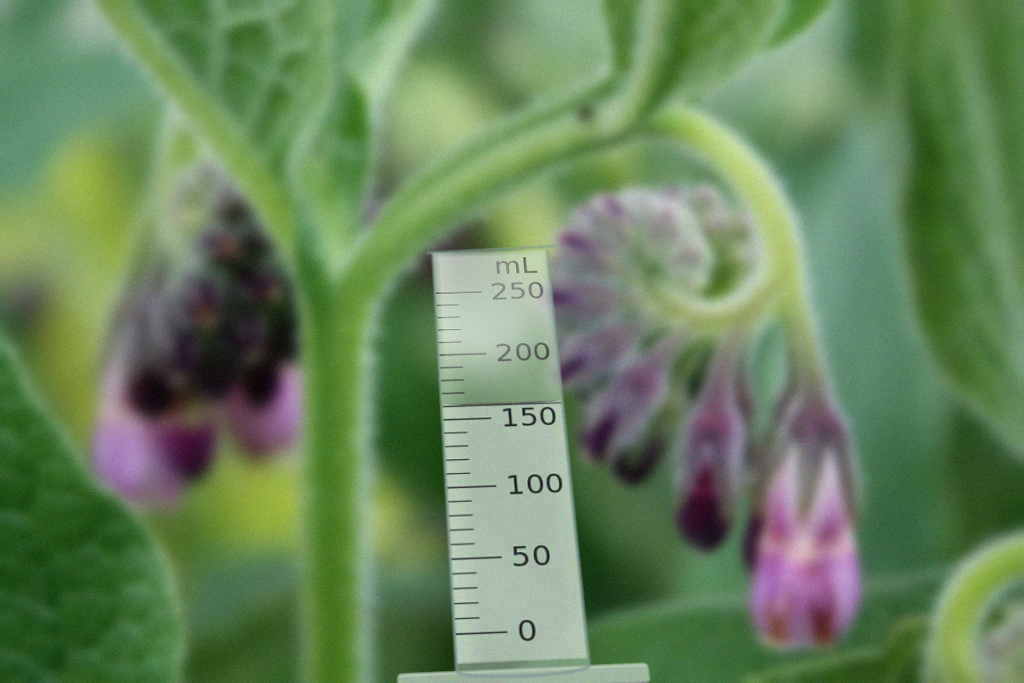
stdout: 160
